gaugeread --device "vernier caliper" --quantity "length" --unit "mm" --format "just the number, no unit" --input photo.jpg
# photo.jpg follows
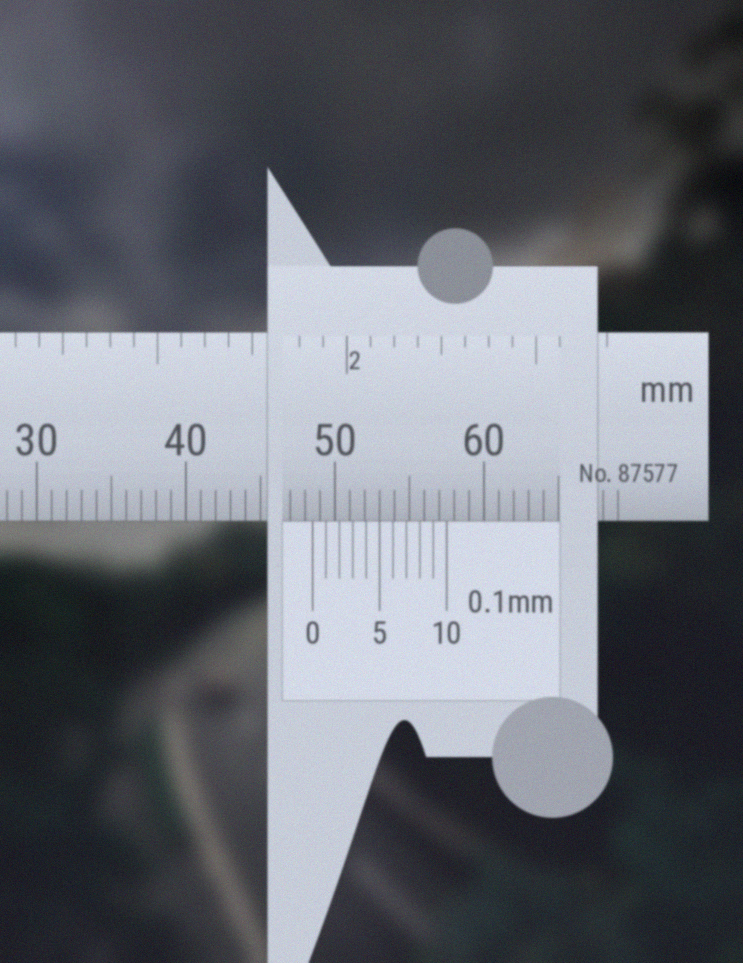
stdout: 48.5
